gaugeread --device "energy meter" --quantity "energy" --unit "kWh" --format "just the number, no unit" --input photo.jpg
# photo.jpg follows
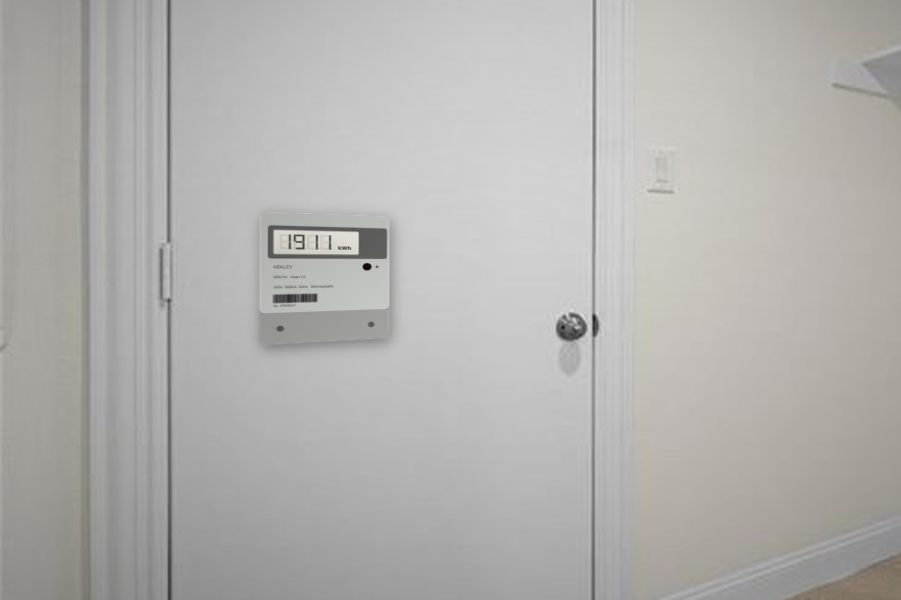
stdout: 1911
